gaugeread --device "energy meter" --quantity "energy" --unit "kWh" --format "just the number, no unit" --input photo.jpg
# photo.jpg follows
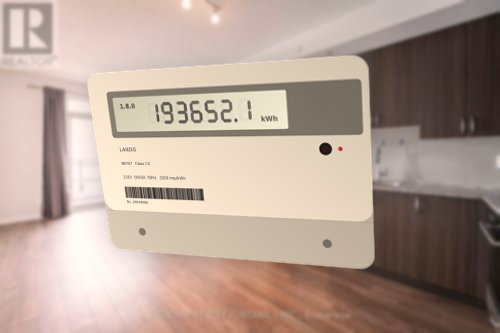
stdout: 193652.1
